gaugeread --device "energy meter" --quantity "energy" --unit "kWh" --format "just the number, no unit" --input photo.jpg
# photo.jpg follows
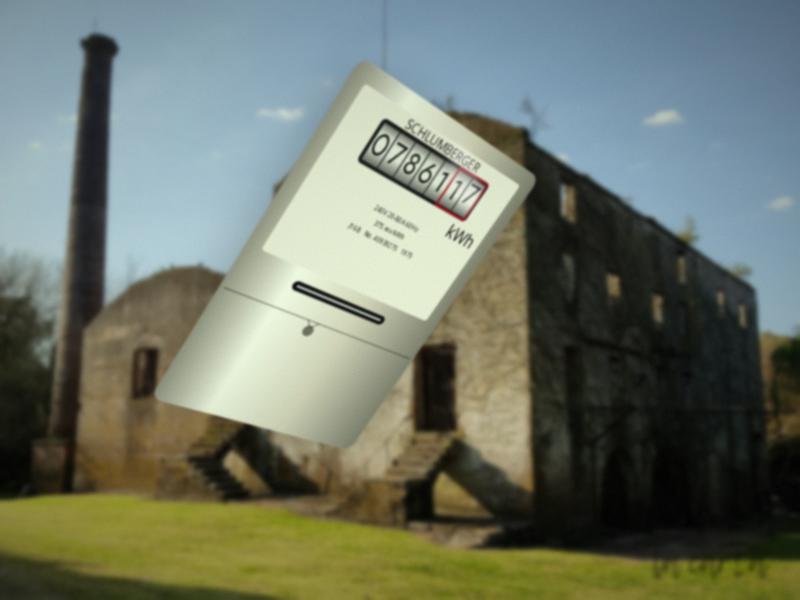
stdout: 7861.17
